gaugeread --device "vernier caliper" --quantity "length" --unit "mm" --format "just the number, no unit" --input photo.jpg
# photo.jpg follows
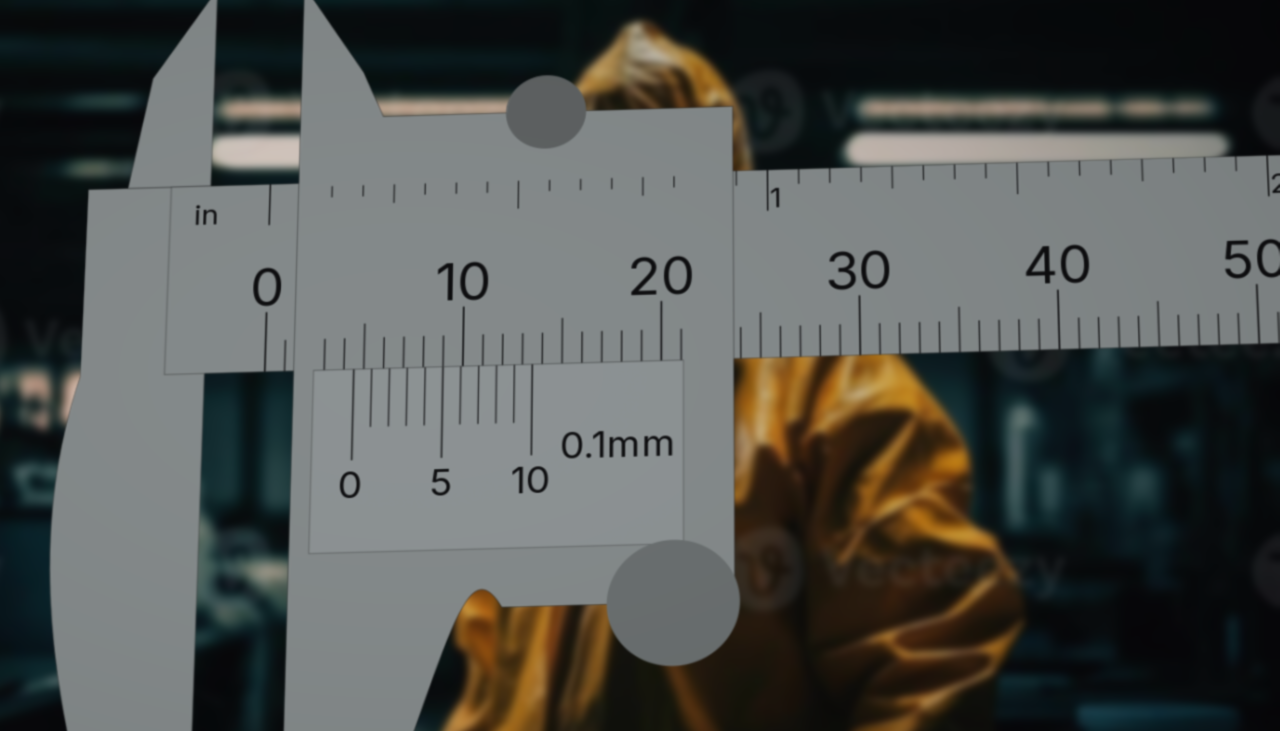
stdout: 4.5
